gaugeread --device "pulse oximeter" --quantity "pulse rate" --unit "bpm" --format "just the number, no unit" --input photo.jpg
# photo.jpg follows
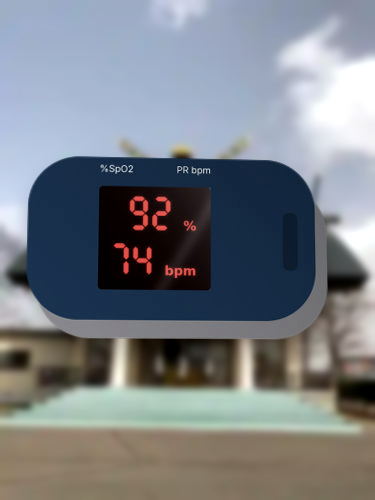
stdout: 74
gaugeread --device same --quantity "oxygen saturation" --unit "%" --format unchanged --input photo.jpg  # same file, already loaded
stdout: 92
